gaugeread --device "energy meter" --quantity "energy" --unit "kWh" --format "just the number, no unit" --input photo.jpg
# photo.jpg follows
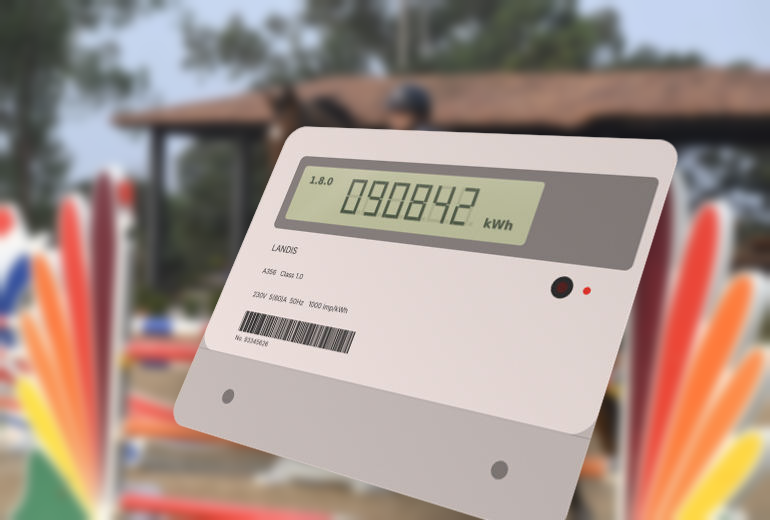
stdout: 90842
